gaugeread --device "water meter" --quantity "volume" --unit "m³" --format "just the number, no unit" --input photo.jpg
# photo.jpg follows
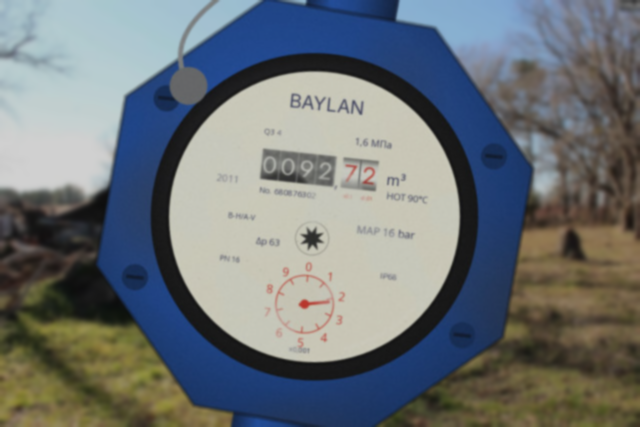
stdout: 92.722
